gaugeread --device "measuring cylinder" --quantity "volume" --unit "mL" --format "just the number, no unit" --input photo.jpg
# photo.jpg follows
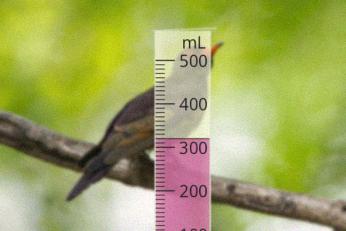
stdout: 320
